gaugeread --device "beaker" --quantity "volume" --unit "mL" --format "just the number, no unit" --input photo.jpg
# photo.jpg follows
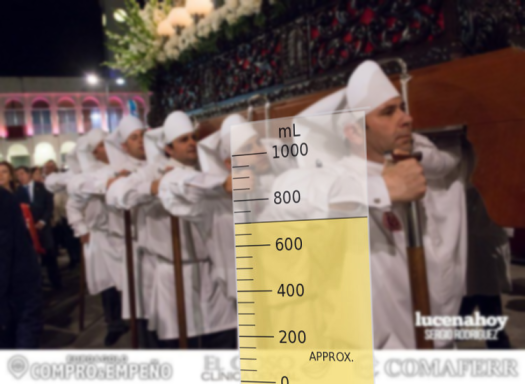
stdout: 700
